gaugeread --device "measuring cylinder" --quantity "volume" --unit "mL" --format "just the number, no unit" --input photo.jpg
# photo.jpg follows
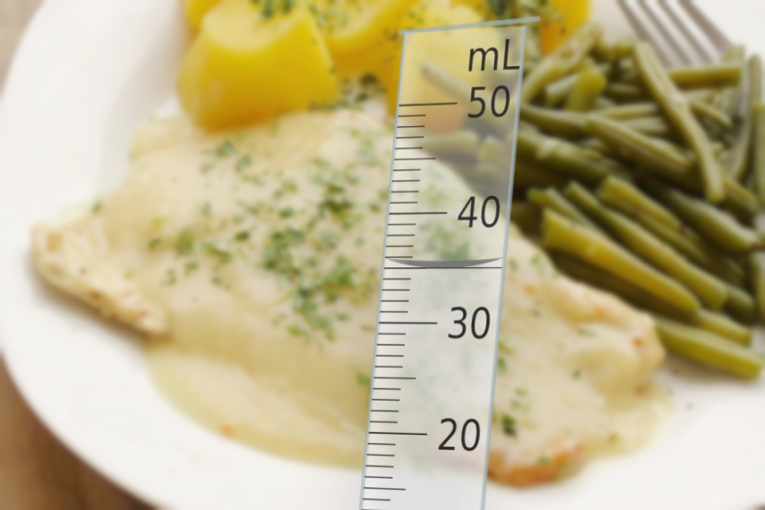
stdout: 35
